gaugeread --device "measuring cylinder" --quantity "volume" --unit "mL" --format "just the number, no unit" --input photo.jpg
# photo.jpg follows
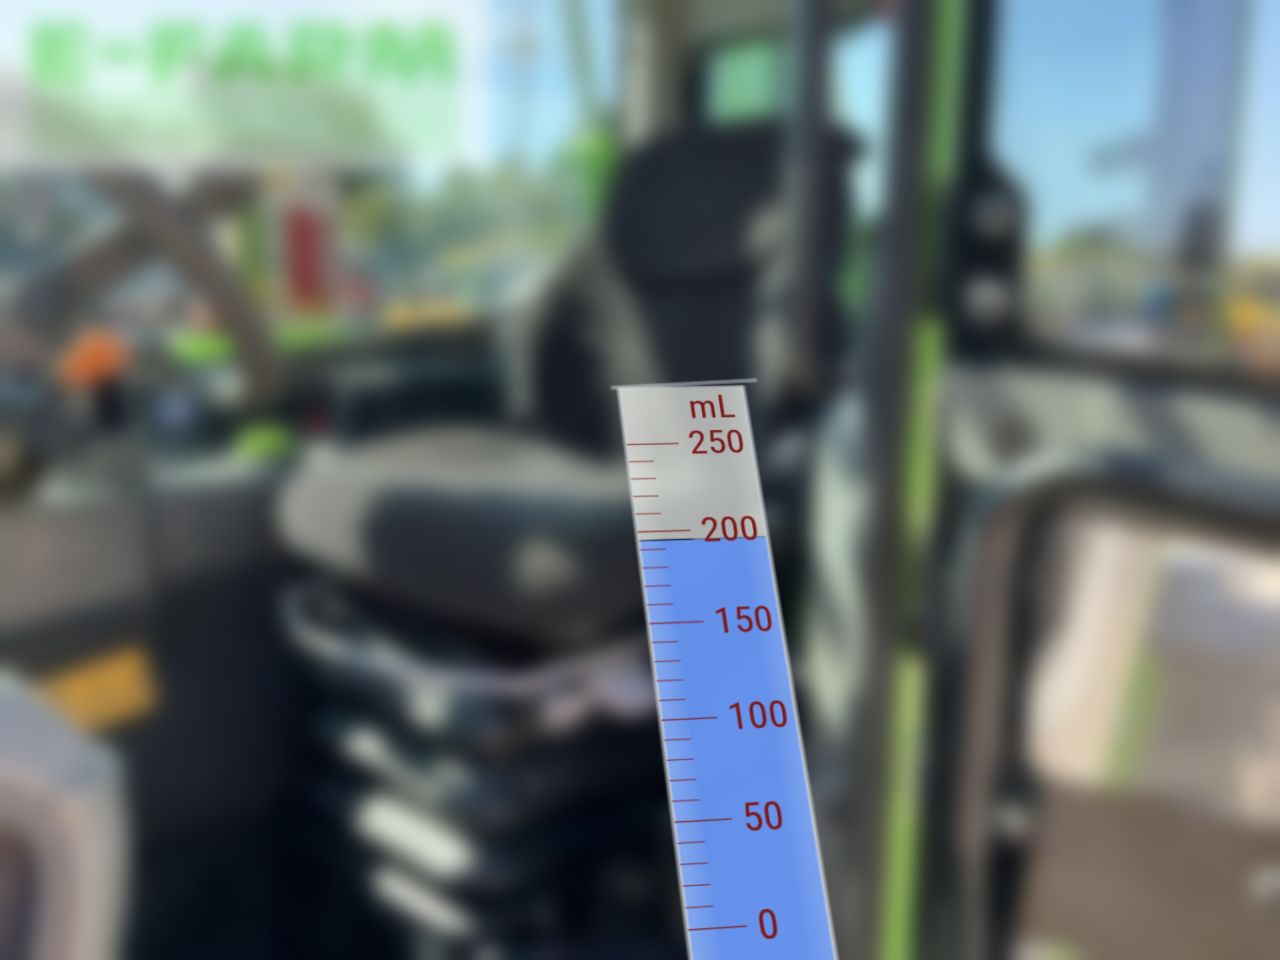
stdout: 195
